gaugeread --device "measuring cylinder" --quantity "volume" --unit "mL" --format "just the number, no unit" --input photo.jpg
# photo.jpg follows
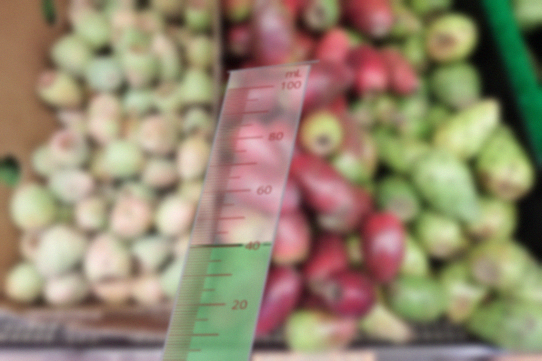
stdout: 40
